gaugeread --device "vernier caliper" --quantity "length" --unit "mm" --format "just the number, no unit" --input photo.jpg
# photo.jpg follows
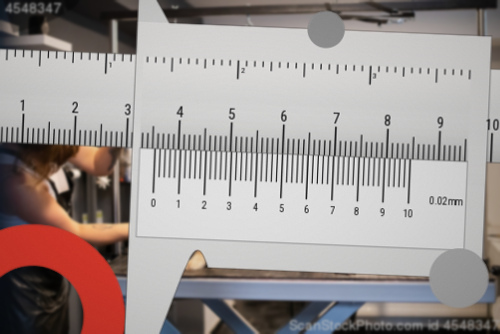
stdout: 35.5
